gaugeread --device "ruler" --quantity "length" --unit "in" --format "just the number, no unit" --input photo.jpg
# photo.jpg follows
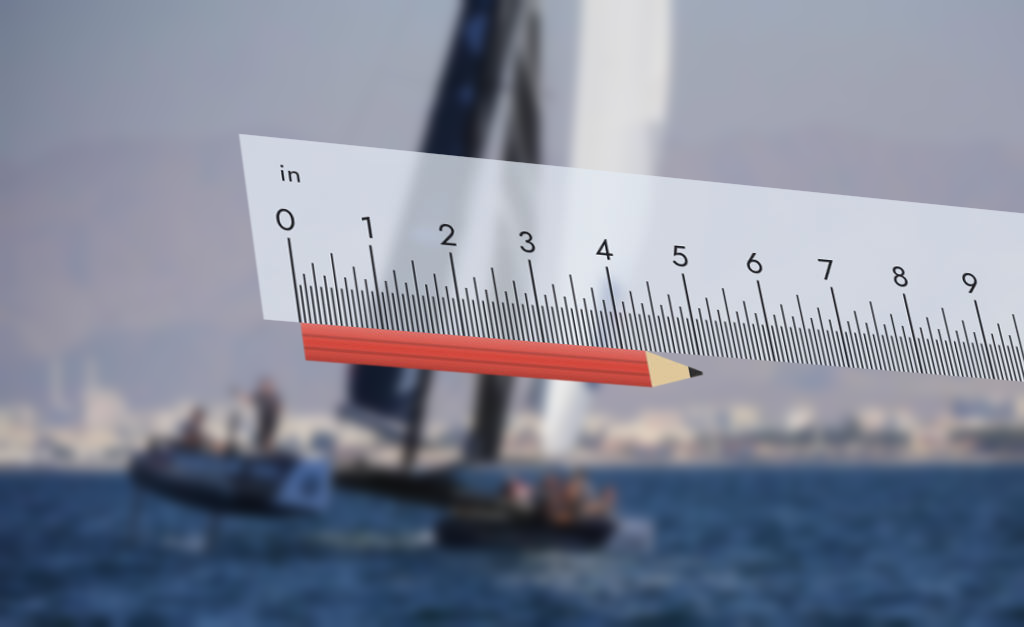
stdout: 5
